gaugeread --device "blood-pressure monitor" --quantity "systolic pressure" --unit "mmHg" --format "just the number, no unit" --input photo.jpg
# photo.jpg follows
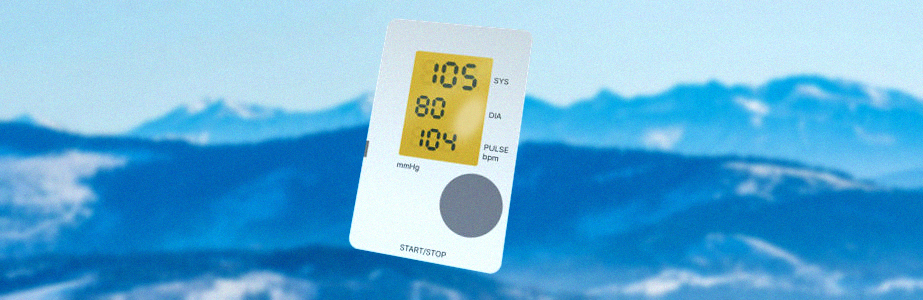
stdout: 105
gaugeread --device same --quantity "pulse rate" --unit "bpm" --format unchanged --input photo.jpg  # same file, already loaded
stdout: 104
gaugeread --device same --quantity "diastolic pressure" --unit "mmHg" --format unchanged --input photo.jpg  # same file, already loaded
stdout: 80
